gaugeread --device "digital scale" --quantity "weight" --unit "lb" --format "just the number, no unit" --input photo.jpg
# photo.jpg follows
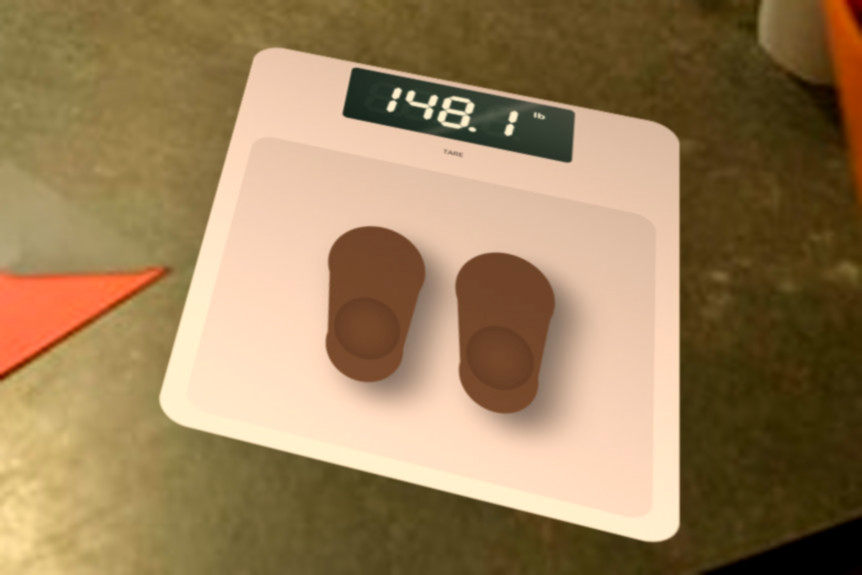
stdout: 148.1
